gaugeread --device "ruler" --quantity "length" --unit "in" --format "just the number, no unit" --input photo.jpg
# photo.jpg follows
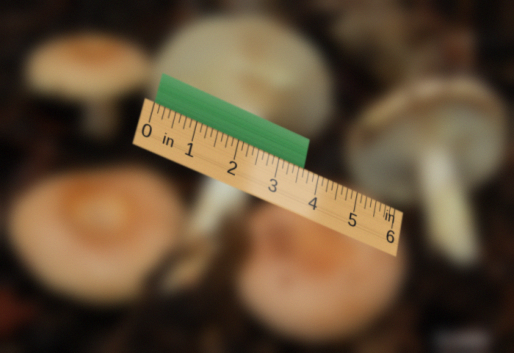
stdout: 3.625
